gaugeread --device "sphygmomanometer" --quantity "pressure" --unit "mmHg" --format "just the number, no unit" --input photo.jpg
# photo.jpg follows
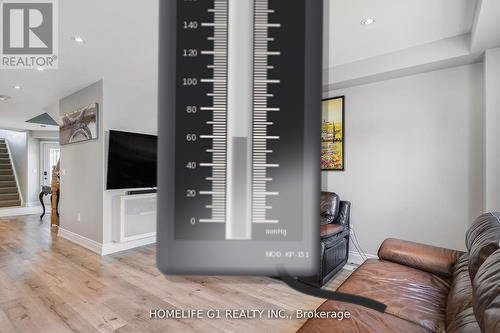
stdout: 60
